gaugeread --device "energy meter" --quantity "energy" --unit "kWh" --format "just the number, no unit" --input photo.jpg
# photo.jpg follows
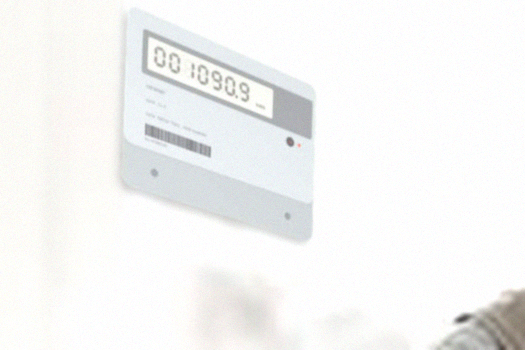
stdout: 1090.9
